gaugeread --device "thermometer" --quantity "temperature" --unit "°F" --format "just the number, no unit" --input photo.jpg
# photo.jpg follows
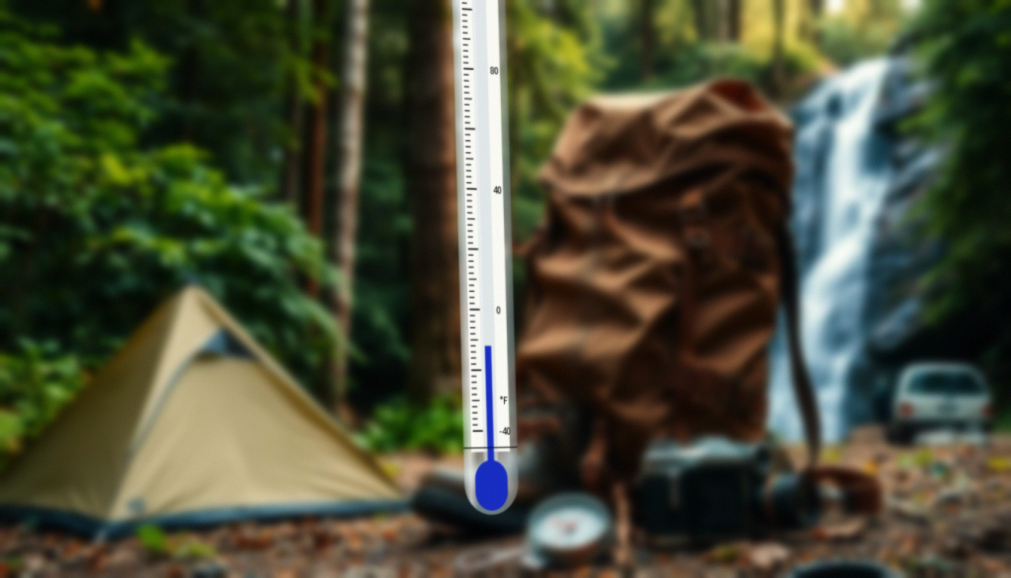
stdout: -12
